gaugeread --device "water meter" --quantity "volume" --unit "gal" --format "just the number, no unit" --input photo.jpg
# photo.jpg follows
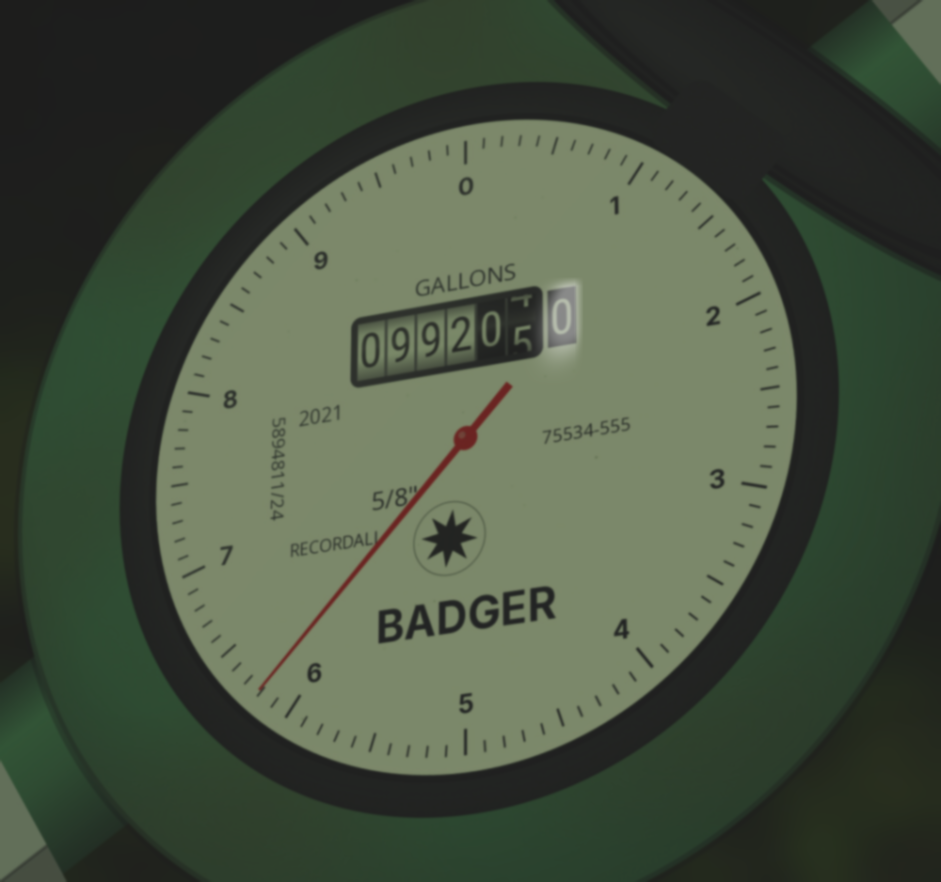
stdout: 992046.2
